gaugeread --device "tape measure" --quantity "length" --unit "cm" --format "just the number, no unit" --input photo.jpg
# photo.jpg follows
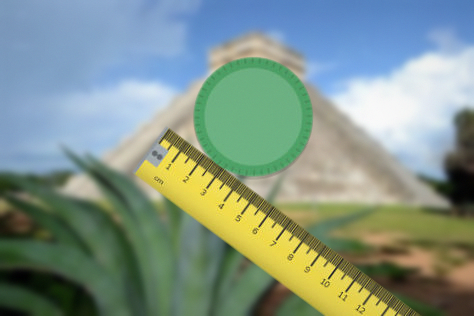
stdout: 5.5
